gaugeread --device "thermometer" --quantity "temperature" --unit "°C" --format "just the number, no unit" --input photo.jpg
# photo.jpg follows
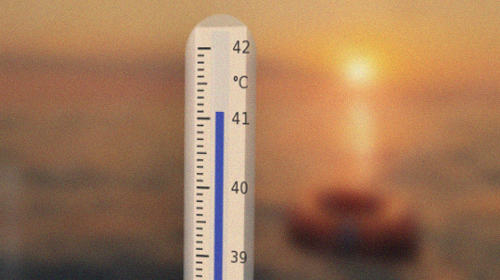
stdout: 41.1
